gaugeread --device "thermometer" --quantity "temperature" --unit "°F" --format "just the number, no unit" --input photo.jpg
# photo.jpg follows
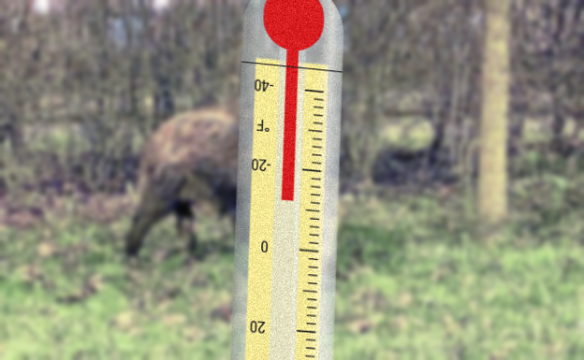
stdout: -12
